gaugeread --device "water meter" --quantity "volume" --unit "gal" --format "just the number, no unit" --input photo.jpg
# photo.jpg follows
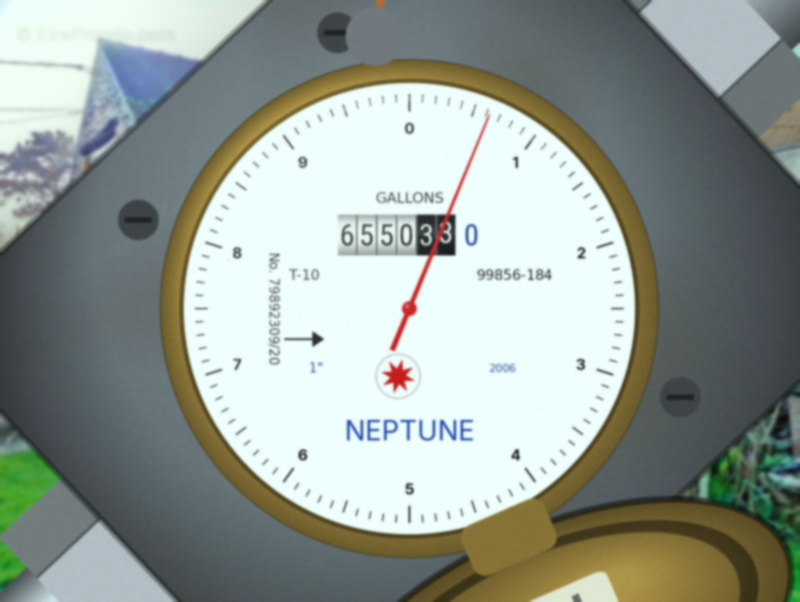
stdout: 6550330.6
